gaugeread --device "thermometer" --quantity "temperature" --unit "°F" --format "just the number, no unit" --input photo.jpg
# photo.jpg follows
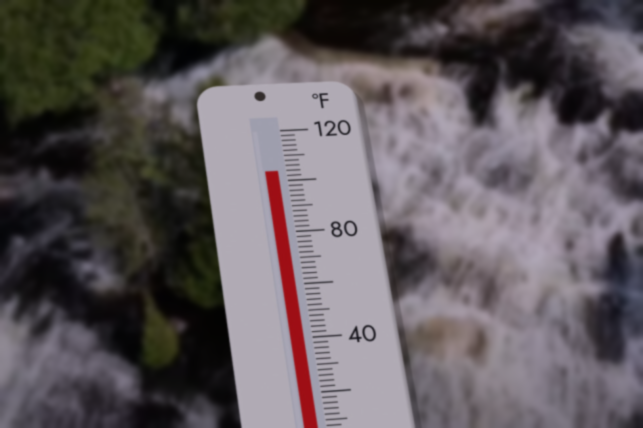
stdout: 104
